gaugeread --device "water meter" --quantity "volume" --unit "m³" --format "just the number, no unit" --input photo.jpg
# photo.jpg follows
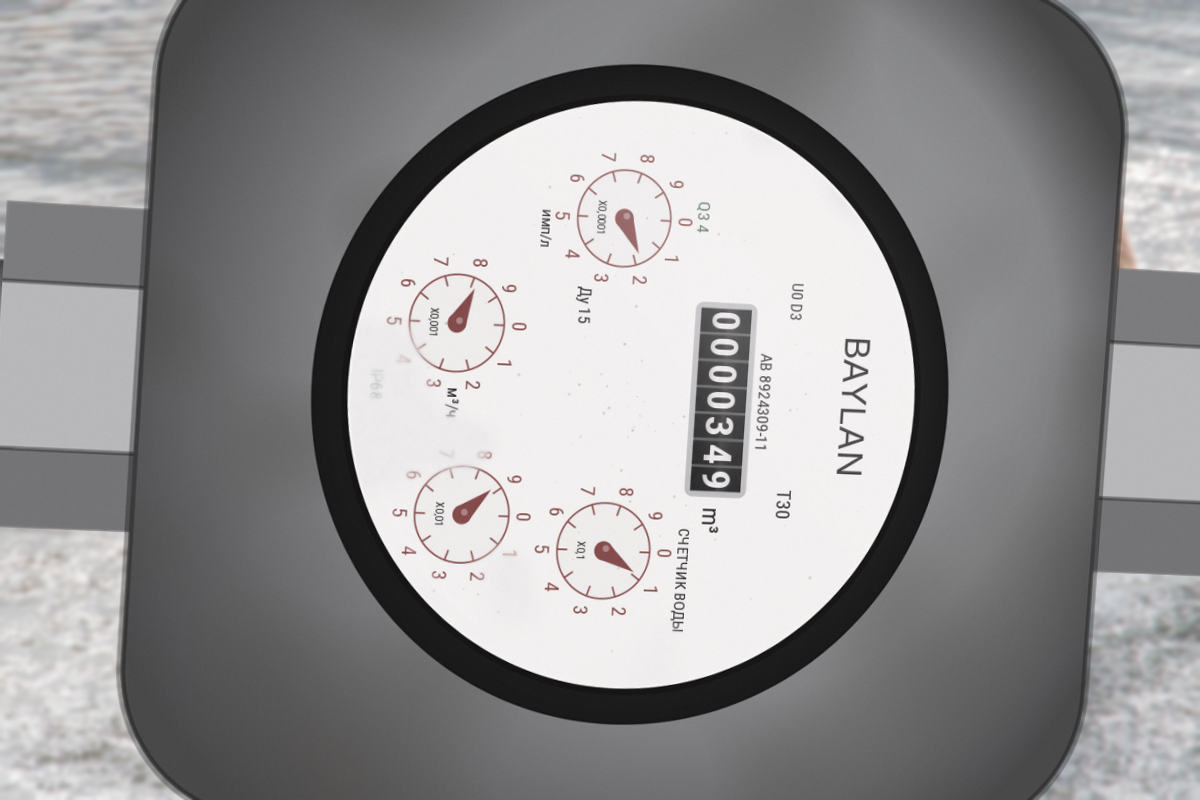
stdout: 349.0881
